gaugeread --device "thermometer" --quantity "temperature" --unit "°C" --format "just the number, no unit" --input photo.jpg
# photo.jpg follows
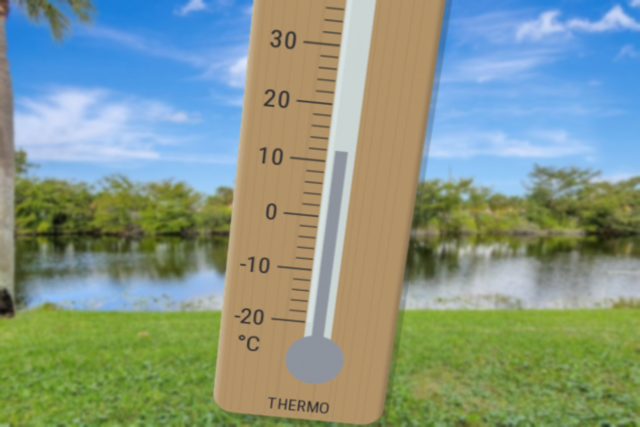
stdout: 12
